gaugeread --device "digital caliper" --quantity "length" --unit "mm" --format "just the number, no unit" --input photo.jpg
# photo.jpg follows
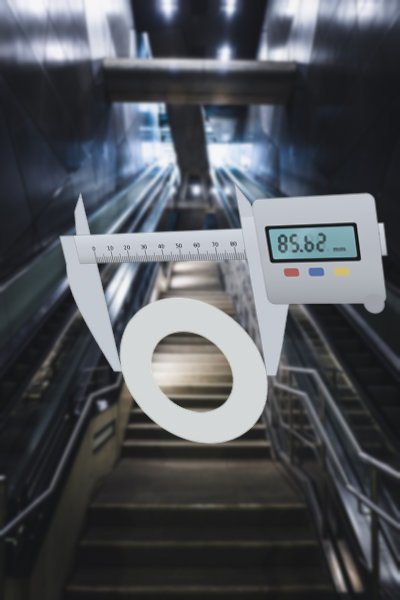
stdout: 85.62
